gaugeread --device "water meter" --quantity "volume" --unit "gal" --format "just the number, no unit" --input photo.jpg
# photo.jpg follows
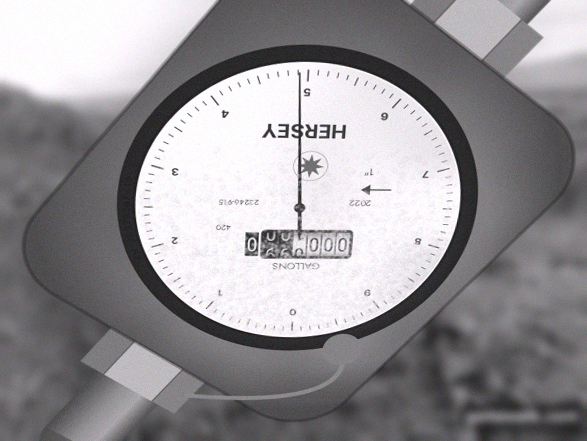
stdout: 994.9
